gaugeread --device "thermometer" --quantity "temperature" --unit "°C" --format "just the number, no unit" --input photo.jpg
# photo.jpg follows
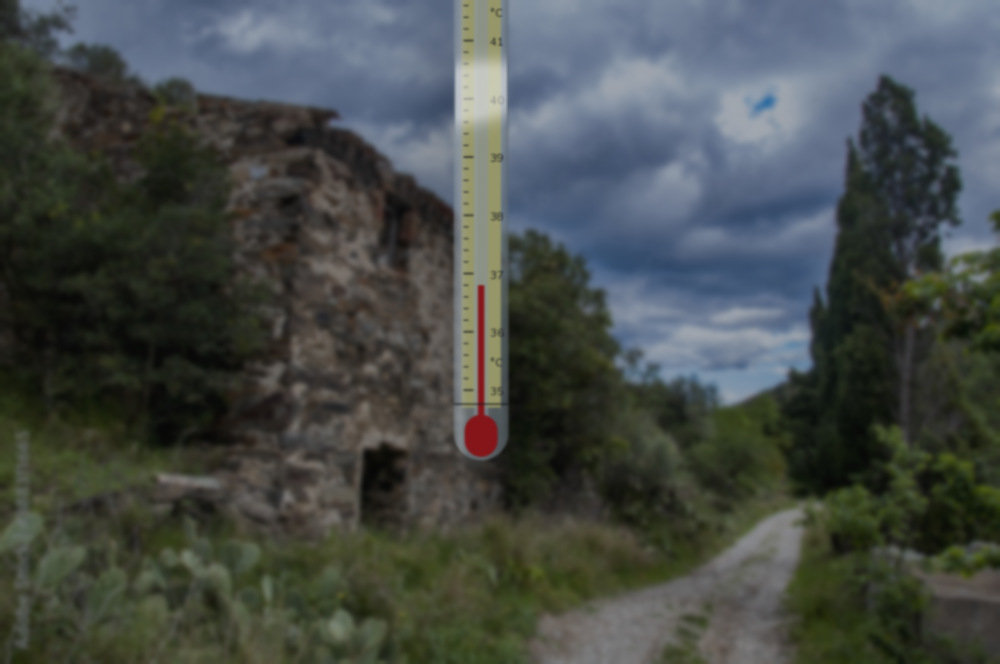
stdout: 36.8
